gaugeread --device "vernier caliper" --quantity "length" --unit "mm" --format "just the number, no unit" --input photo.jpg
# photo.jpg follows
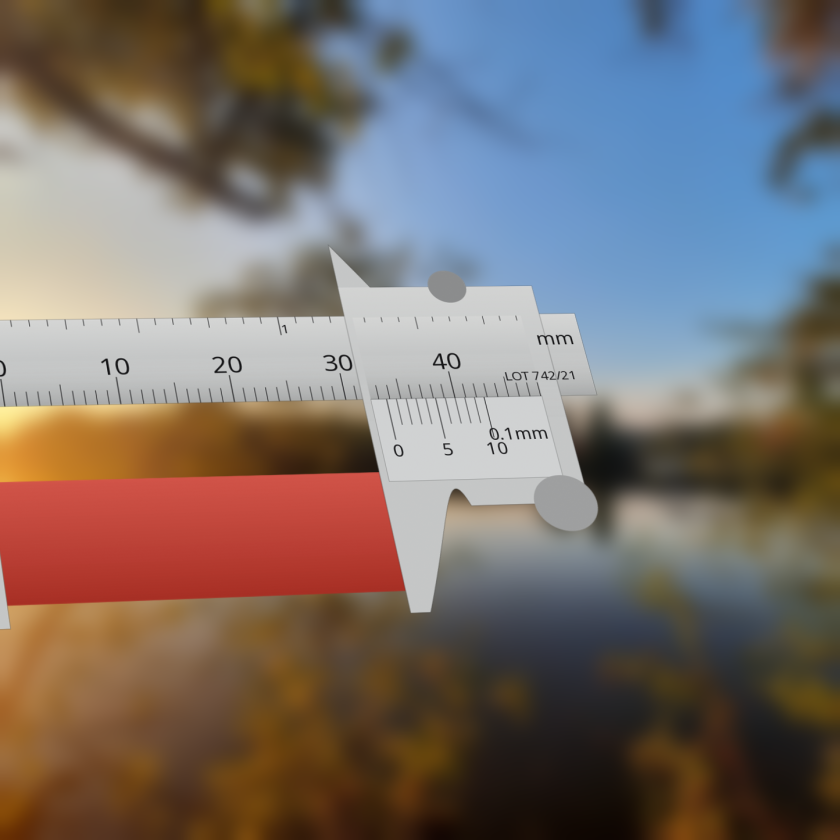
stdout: 33.7
